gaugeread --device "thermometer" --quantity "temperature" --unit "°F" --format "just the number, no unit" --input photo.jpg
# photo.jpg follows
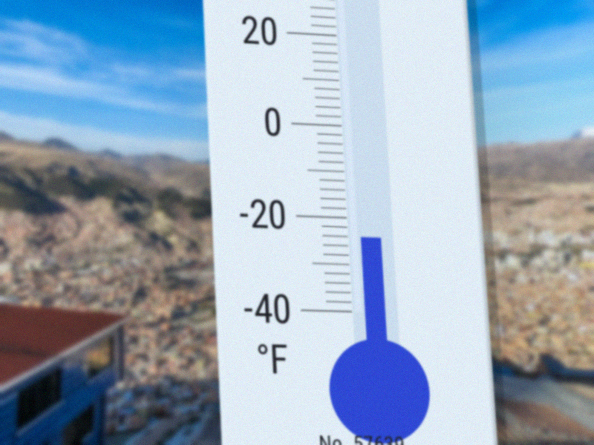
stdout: -24
